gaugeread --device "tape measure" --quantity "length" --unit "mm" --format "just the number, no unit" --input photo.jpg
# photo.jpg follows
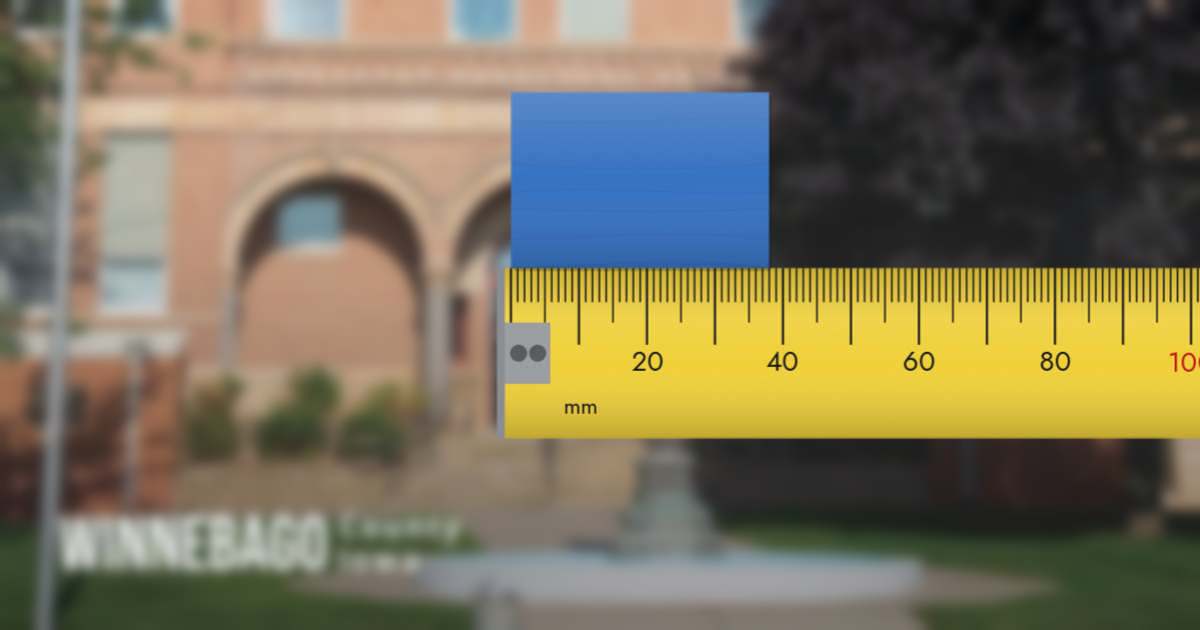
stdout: 38
